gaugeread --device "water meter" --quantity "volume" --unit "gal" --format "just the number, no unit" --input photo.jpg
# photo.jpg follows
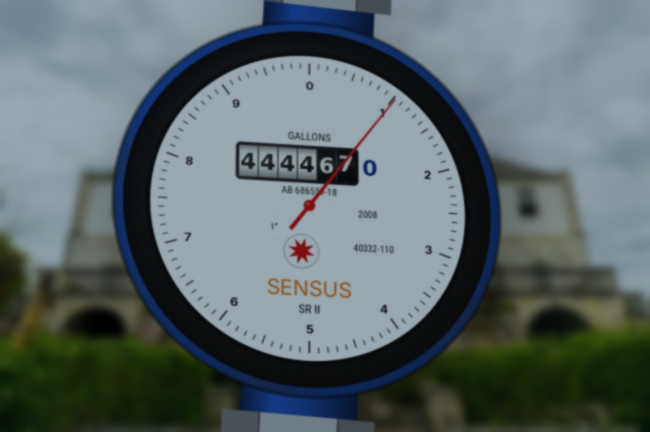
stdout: 4444671.0
